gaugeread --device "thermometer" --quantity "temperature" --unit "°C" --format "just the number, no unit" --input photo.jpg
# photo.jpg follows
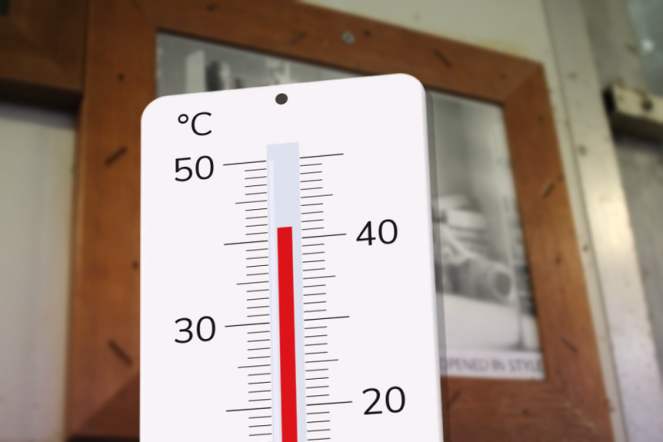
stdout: 41.5
